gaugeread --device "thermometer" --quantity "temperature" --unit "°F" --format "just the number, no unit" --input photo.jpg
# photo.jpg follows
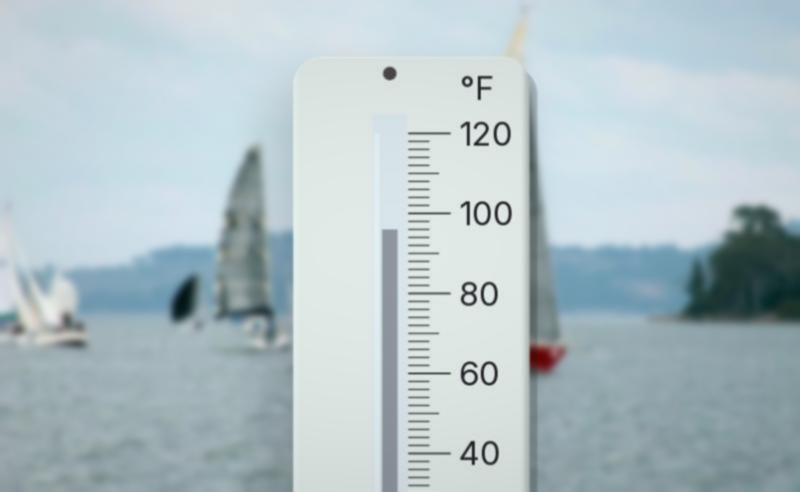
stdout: 96
